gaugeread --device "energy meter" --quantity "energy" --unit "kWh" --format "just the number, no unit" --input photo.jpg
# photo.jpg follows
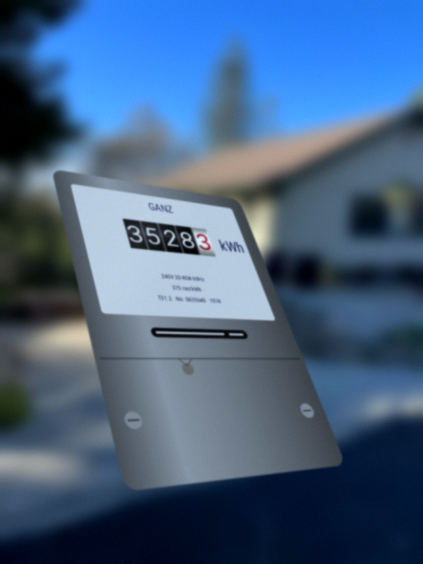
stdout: 3528.3
